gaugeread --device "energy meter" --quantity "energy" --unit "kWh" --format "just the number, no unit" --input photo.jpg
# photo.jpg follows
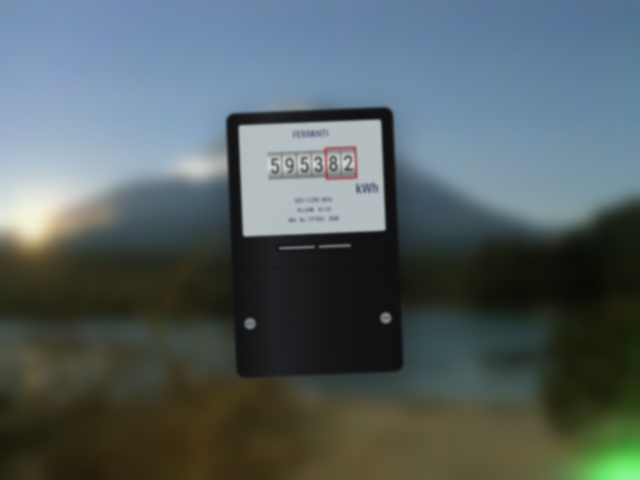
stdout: 5953.82
